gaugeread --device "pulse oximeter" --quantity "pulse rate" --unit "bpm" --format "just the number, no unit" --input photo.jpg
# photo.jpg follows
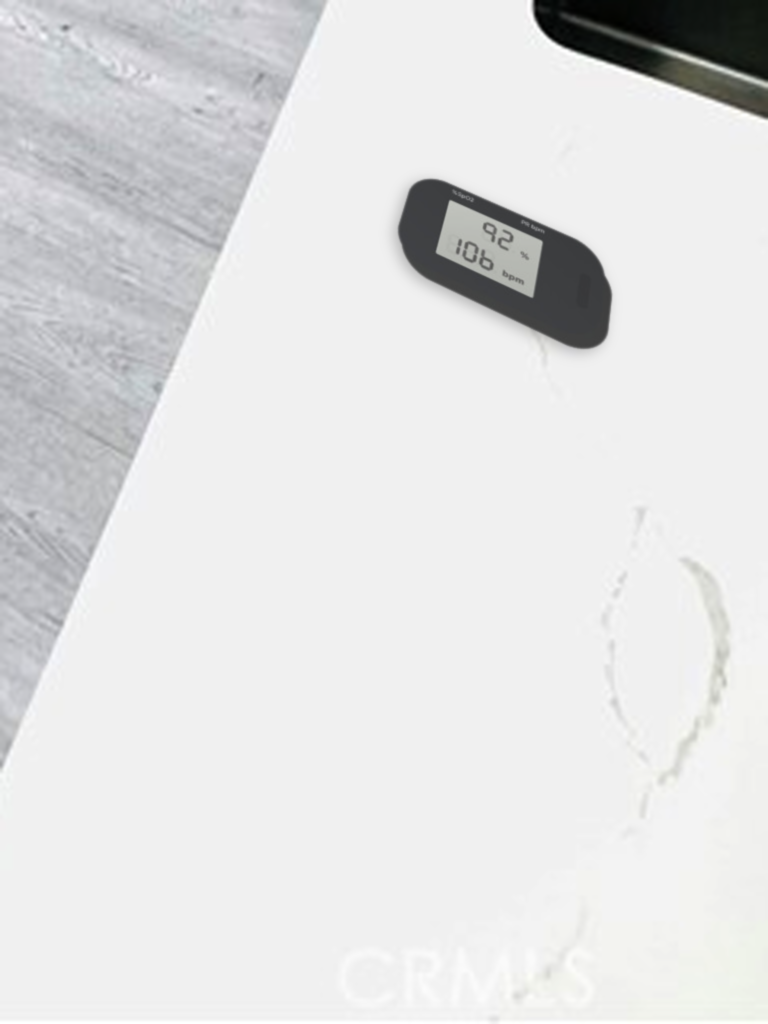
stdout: 106
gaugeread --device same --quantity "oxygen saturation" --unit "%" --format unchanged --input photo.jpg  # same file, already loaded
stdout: 92
